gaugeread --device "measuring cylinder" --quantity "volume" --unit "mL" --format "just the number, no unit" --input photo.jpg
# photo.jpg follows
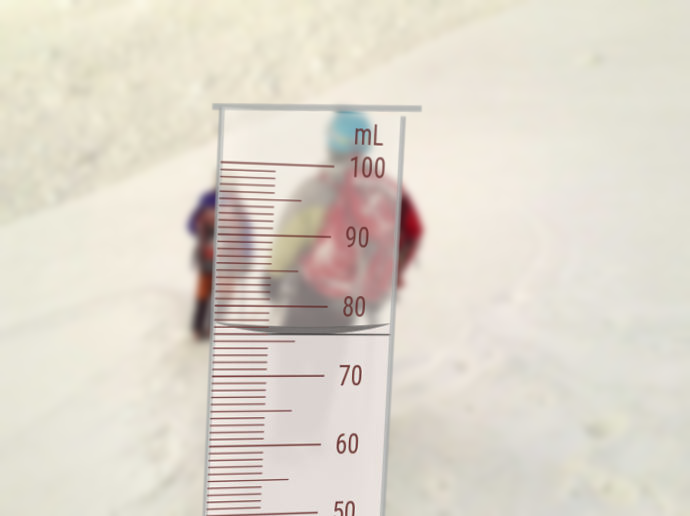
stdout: 76
